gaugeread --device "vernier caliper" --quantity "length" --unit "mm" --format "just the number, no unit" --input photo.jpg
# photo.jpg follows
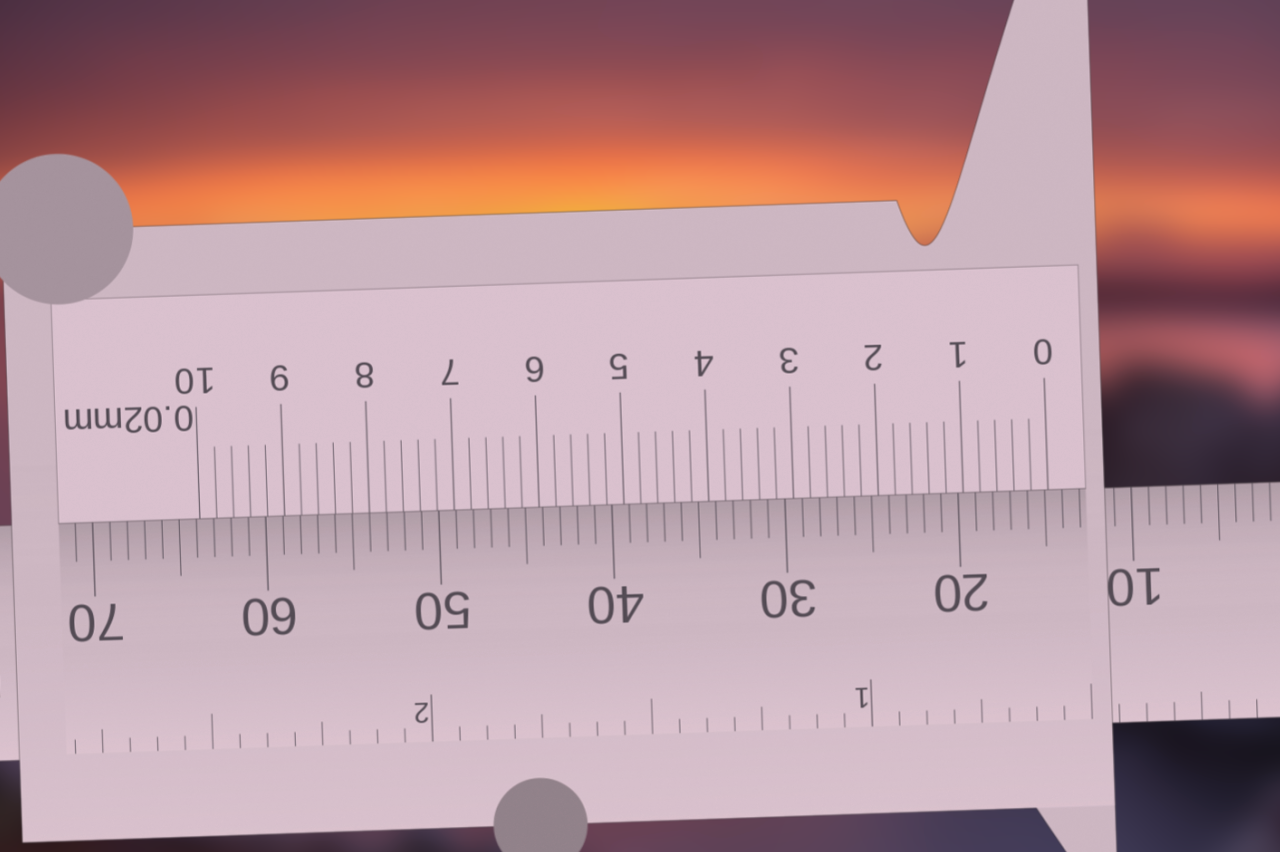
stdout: 14.8
